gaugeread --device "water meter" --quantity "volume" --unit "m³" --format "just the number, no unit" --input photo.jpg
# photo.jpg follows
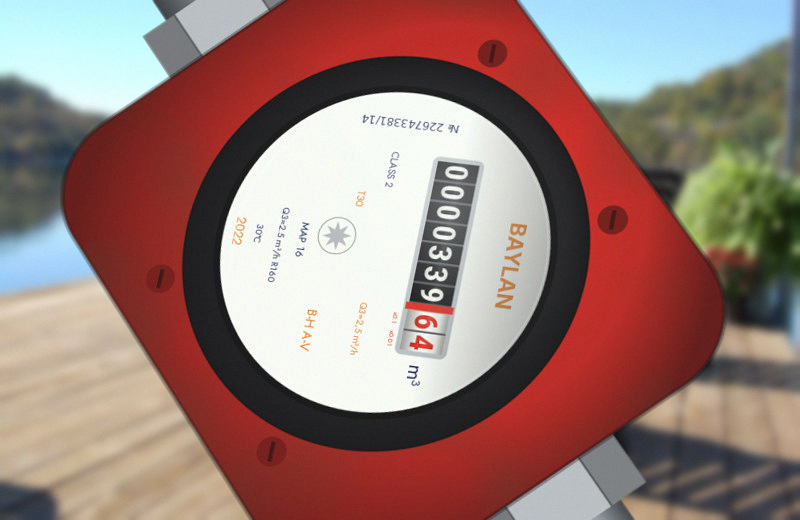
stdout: 339.64
